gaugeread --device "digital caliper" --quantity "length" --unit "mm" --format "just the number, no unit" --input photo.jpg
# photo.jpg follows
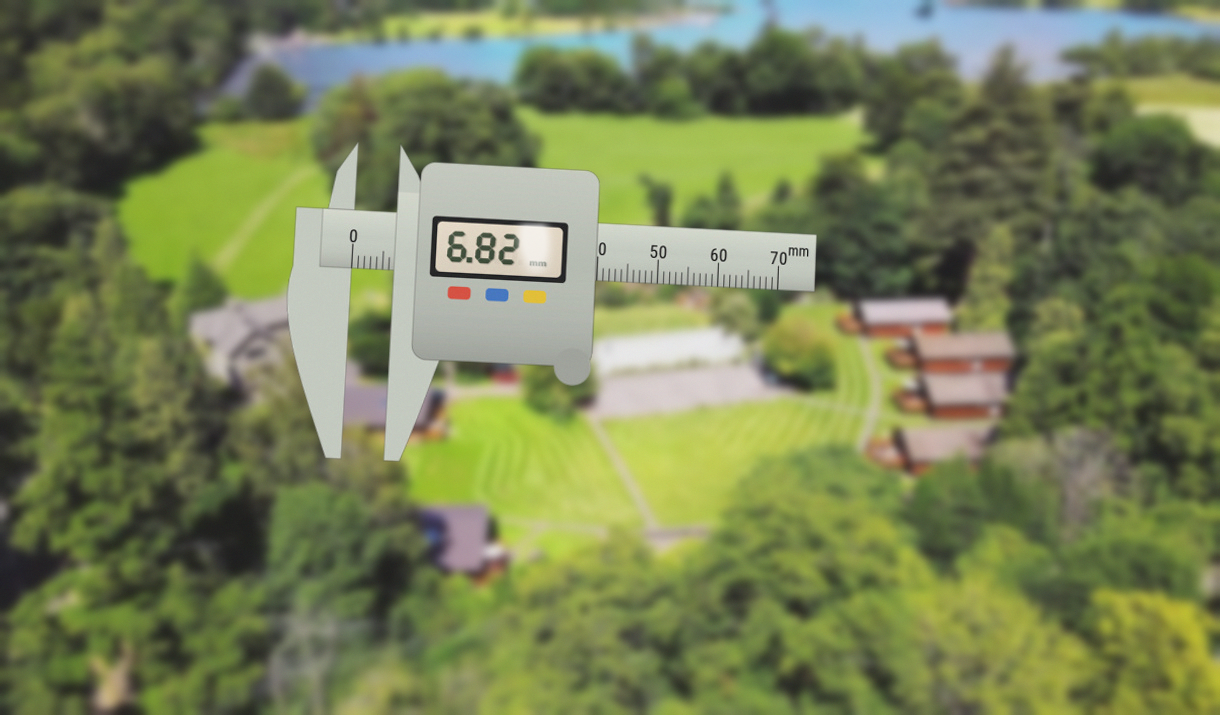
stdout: 6.82
